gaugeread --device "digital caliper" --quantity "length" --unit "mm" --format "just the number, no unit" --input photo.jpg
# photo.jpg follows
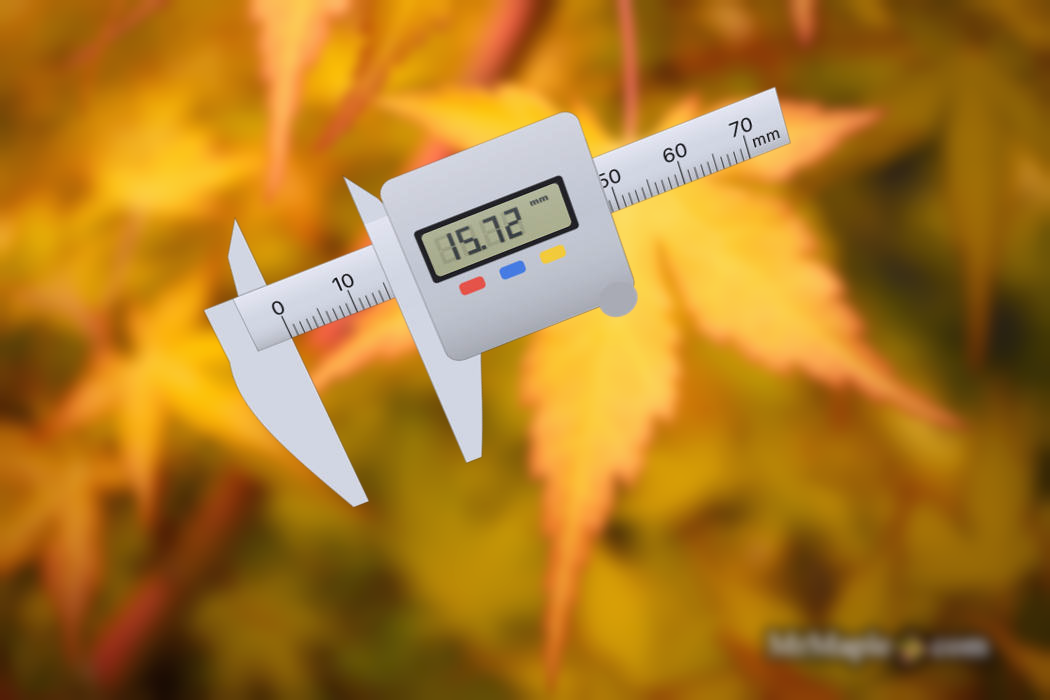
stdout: 15.72
